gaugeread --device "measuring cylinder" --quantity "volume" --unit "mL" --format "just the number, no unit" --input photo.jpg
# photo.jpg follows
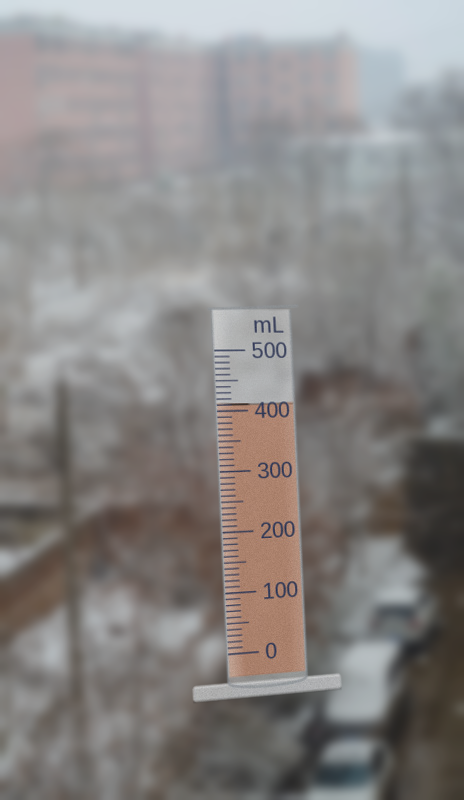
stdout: 410
